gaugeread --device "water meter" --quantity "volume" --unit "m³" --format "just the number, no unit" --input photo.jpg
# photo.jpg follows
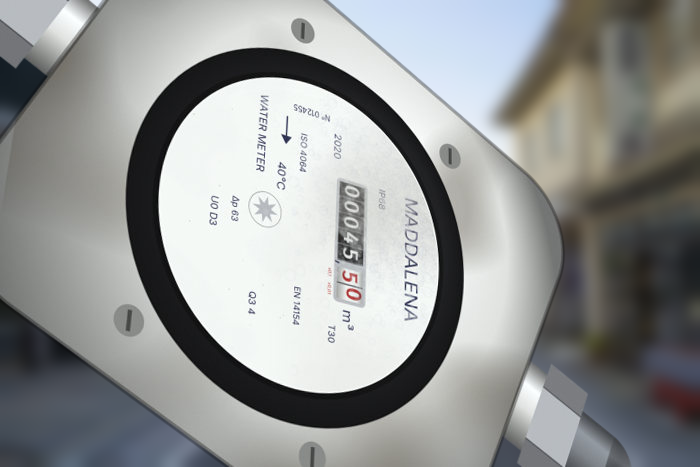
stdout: 45.50
